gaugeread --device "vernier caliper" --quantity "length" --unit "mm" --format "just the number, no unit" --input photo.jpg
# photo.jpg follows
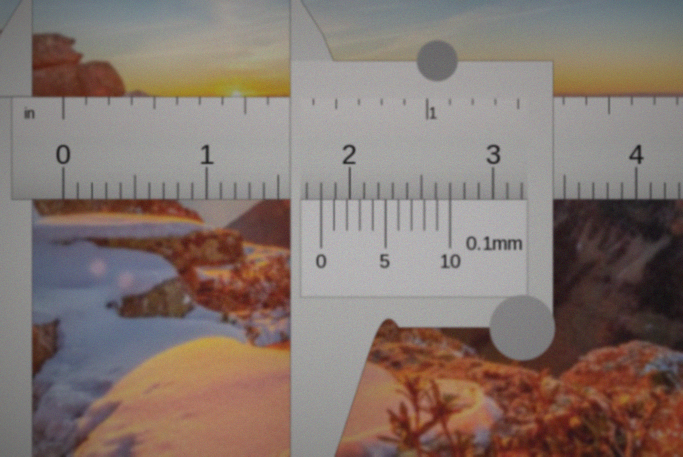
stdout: 18.0
